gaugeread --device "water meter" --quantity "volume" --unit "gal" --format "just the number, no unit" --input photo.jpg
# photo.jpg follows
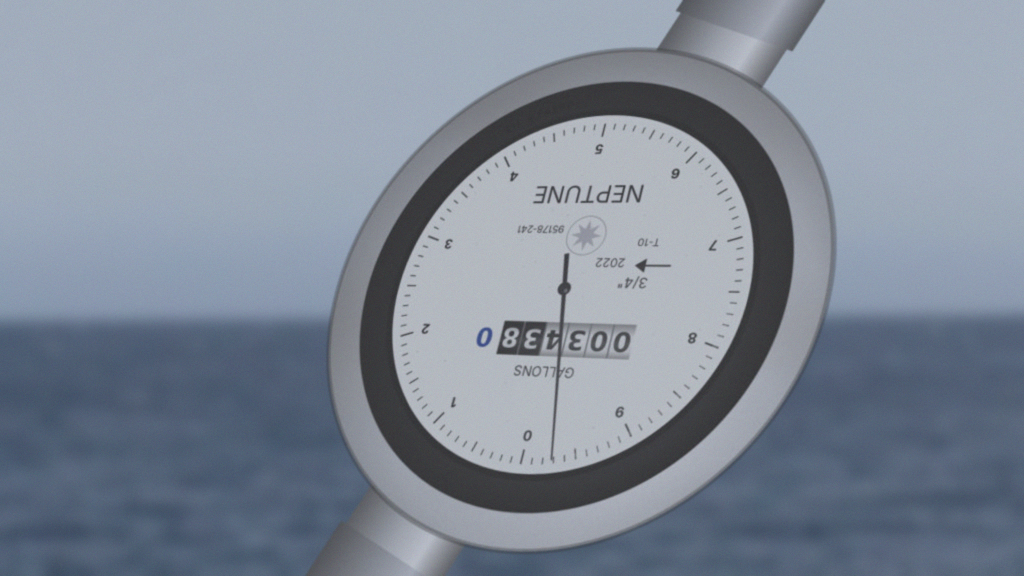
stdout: 34379.7
